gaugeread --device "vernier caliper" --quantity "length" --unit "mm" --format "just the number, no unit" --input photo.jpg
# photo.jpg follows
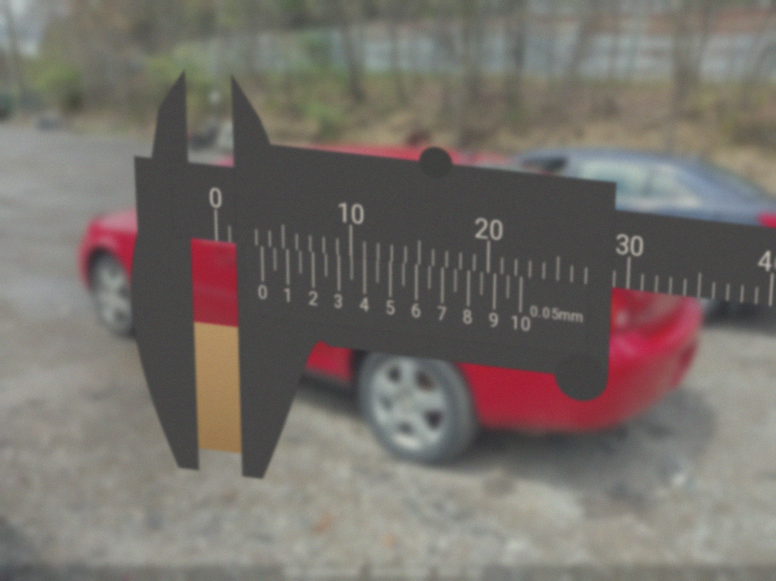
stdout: 3.4
